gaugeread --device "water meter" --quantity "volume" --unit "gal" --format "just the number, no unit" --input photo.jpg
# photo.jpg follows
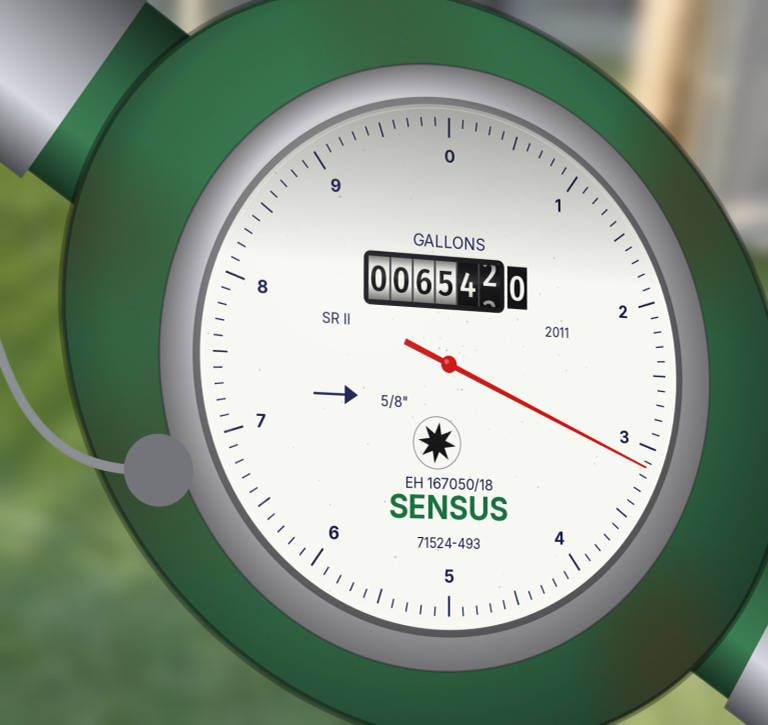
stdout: 65423.1
